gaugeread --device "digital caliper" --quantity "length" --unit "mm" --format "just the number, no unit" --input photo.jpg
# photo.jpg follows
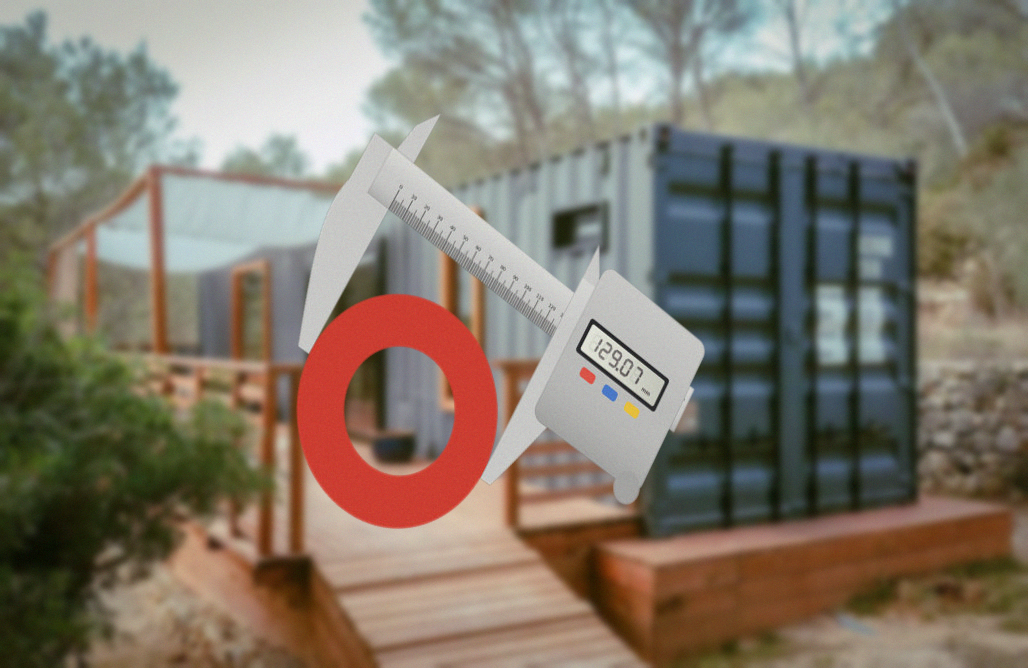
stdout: 129.07
